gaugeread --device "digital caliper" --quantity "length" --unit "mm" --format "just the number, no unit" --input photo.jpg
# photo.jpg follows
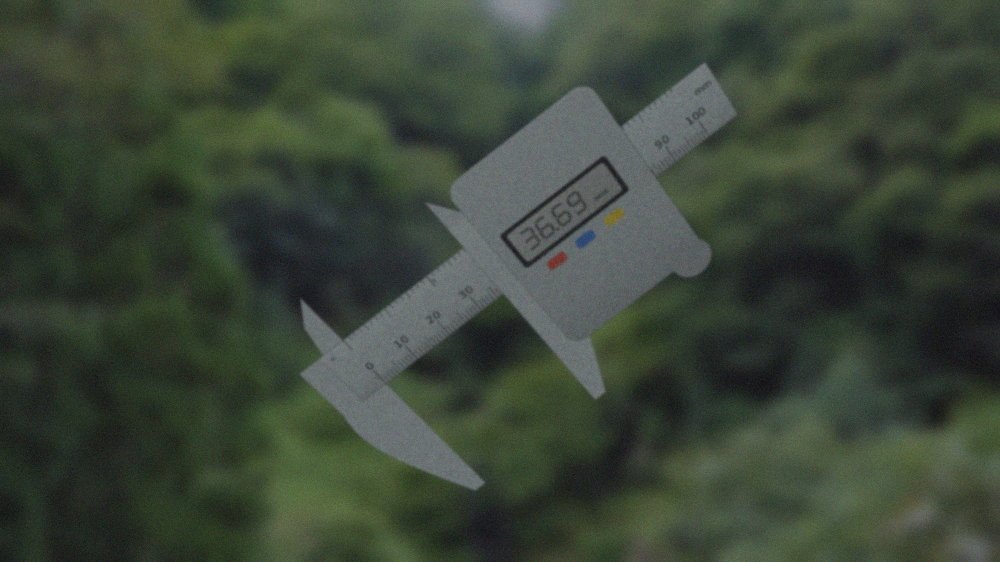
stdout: 36.69
